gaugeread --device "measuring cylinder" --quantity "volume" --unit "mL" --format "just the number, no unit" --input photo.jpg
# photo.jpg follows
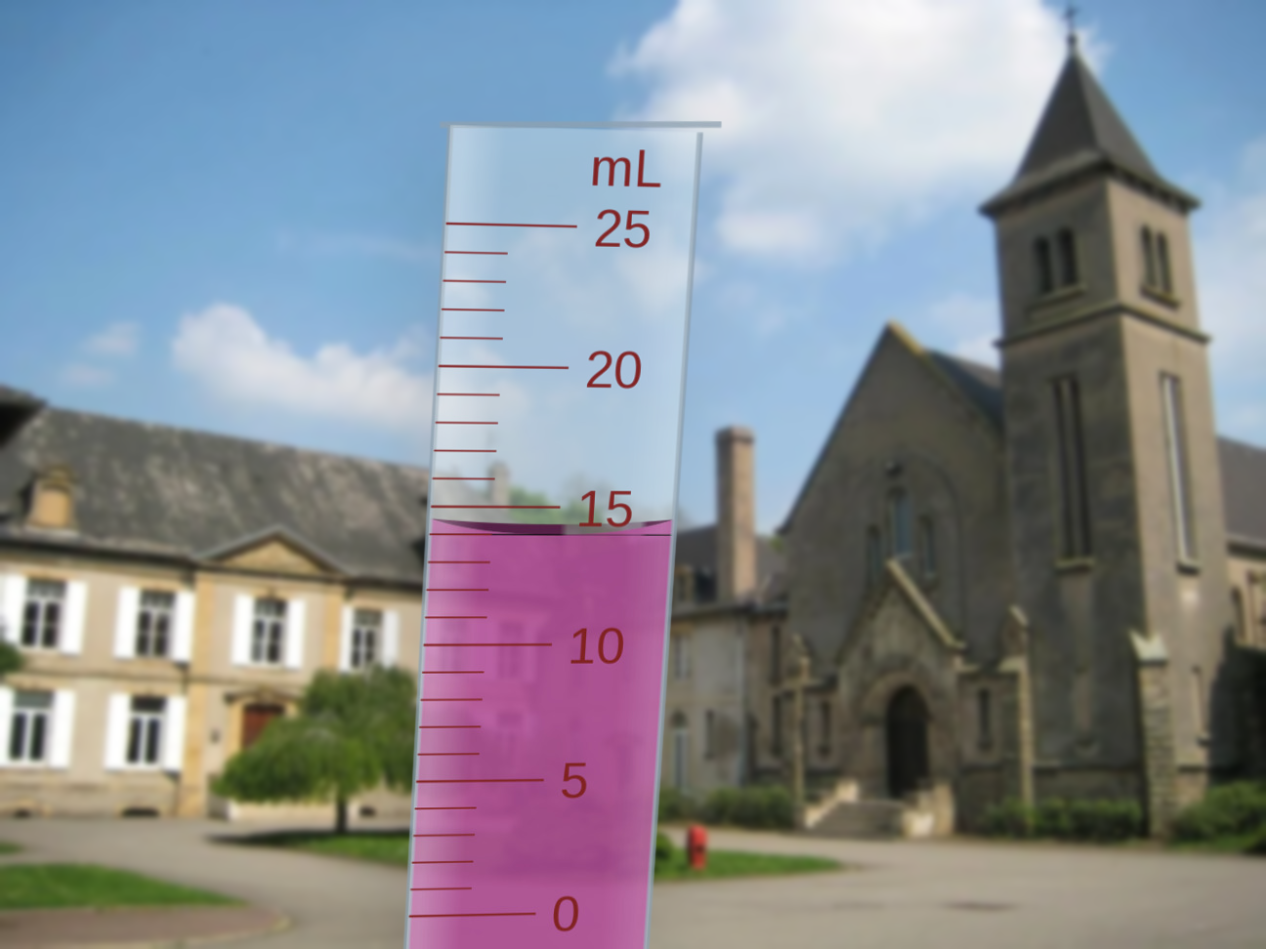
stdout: 14
